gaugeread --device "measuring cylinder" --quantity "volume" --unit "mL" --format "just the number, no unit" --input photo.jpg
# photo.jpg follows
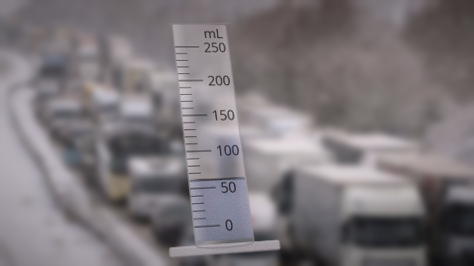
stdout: 60
